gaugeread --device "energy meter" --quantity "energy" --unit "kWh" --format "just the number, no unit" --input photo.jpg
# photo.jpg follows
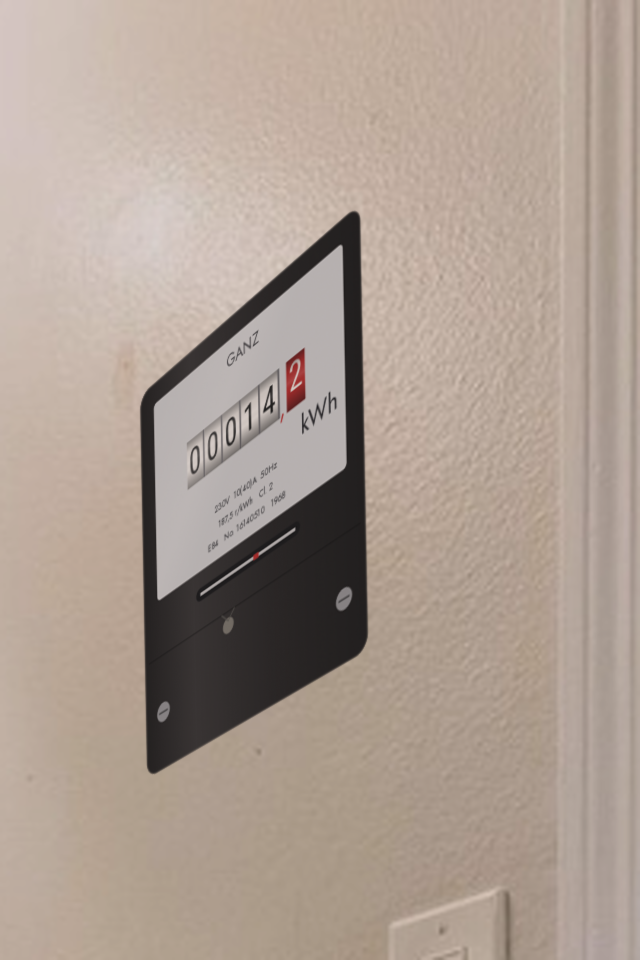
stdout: 14.2
